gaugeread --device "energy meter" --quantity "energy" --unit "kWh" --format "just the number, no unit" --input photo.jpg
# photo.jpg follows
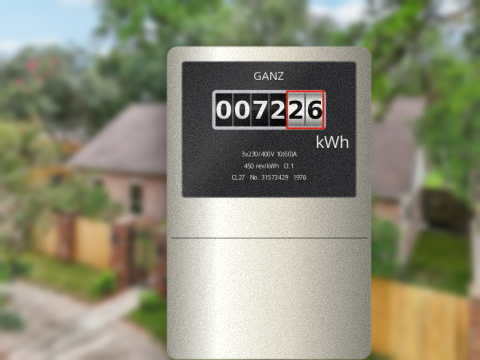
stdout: 72.26
